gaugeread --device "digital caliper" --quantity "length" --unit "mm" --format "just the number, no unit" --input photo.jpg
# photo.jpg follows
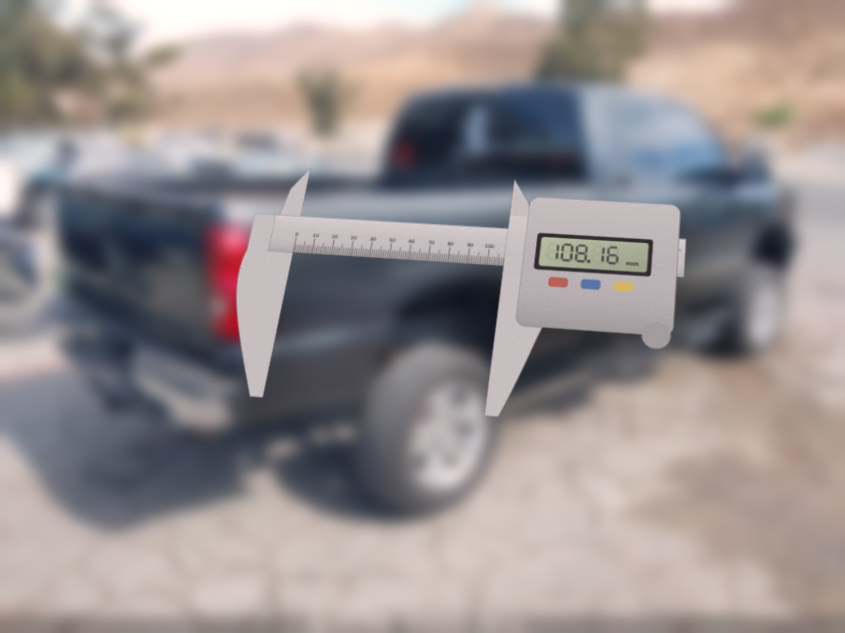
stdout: 108.16
